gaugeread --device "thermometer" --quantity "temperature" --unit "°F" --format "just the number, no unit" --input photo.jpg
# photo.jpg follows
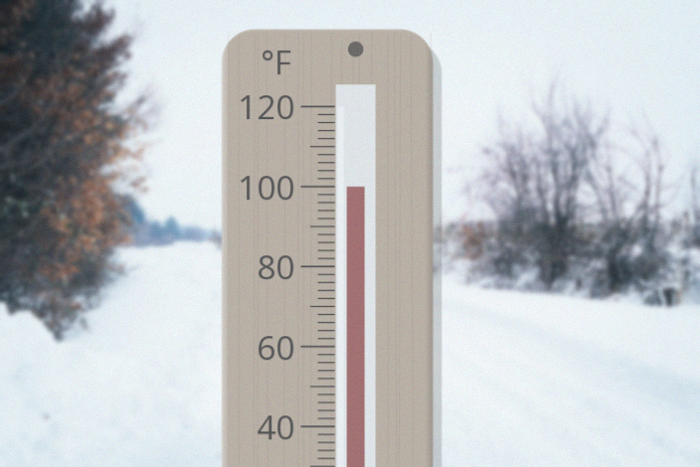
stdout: 100
